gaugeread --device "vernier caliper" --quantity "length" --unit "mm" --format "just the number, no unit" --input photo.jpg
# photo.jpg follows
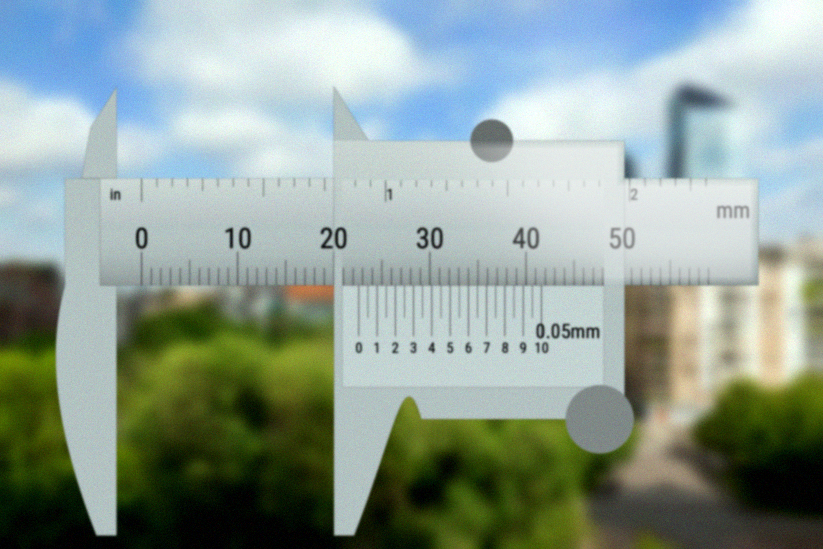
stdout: 22.6
